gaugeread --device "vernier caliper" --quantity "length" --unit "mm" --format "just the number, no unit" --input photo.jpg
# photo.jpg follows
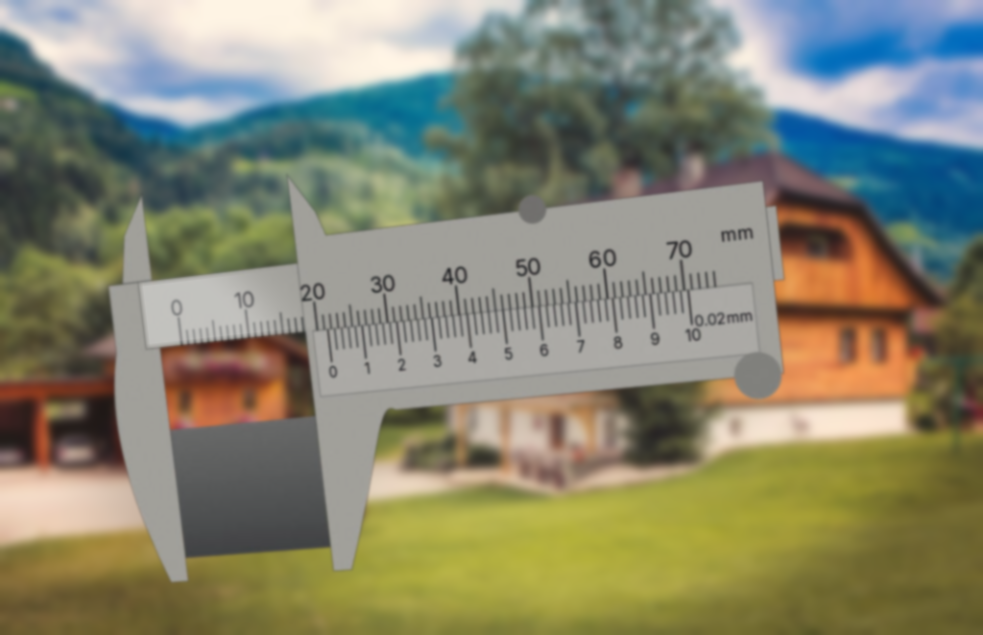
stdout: 21.5
